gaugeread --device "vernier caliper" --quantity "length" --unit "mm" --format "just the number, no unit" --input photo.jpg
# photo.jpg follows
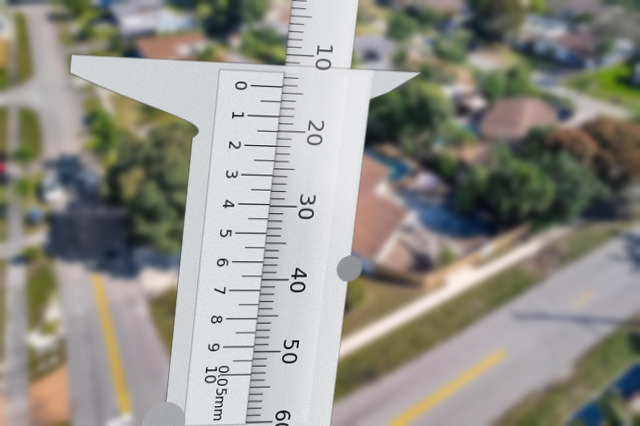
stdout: 14.2
